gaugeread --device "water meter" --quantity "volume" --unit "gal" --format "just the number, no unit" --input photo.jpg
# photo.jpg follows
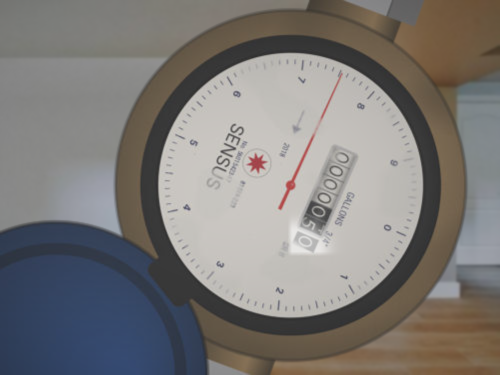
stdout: 47.5
